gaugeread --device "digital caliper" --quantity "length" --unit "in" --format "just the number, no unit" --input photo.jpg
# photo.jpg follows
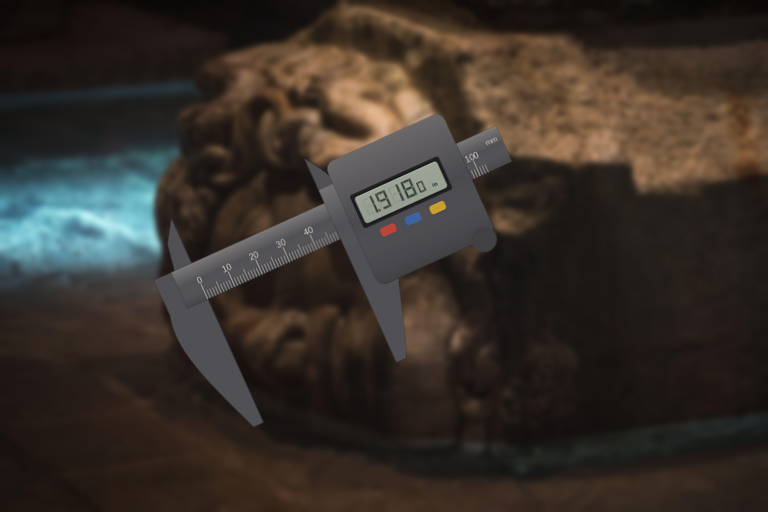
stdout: 1.9180
